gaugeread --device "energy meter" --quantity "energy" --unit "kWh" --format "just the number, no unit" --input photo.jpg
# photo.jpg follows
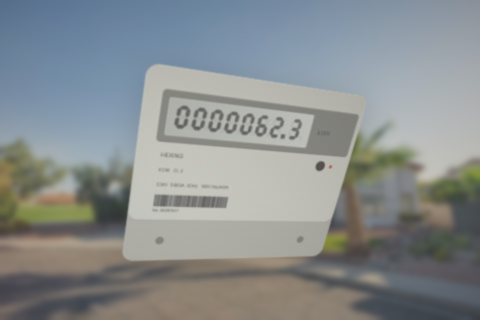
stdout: 62.3
